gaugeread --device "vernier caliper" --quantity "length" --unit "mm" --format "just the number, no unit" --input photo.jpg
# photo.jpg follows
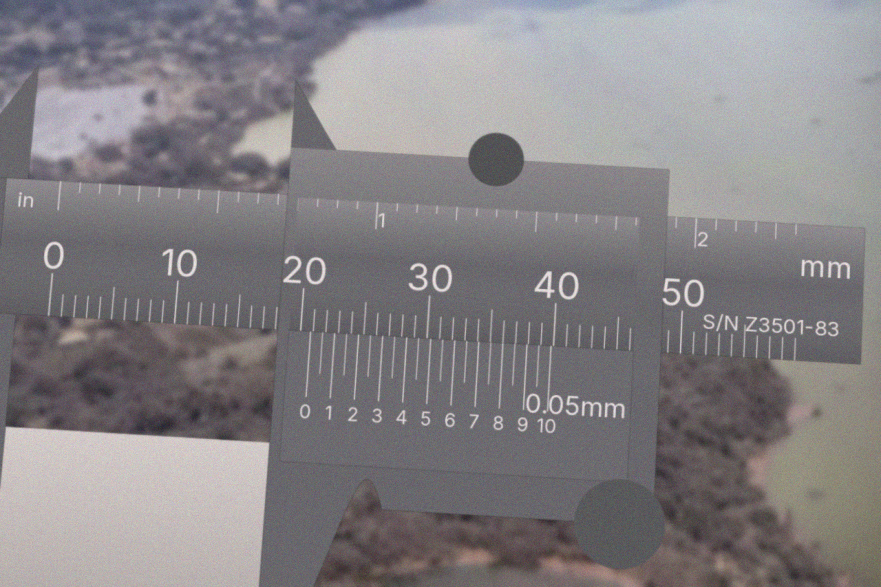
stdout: 20.8
